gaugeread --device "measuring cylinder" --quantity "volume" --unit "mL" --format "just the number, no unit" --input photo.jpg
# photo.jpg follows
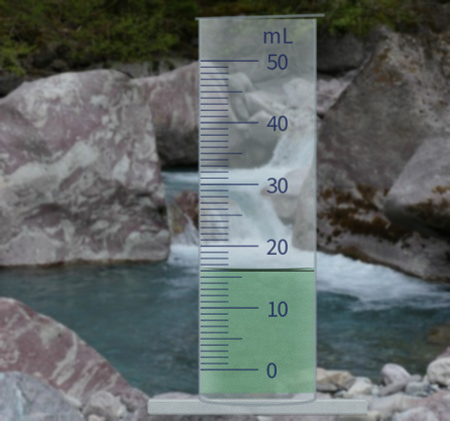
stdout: 16
